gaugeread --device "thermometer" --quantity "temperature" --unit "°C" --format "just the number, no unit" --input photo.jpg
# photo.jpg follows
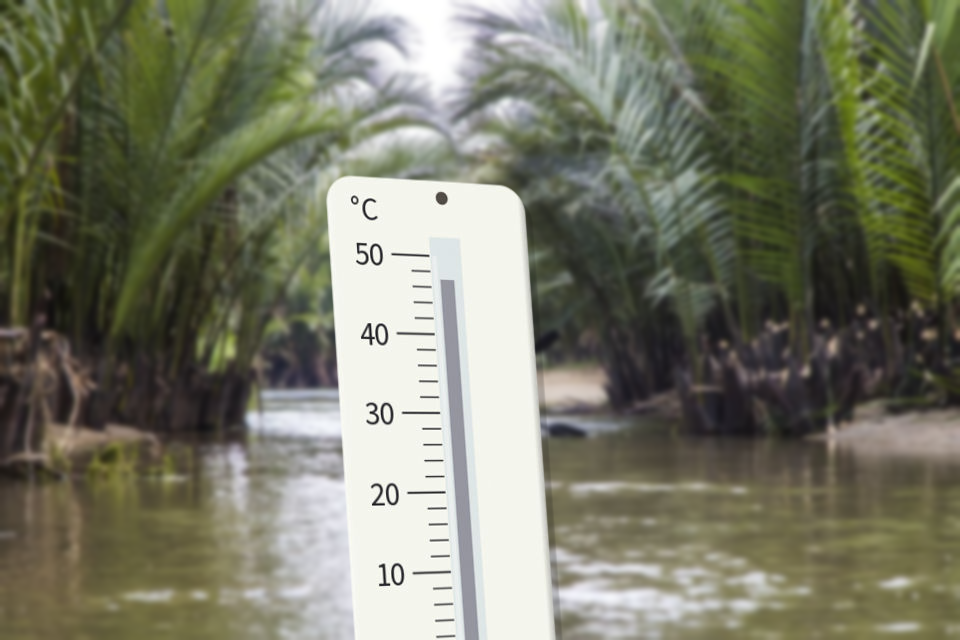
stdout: 47
